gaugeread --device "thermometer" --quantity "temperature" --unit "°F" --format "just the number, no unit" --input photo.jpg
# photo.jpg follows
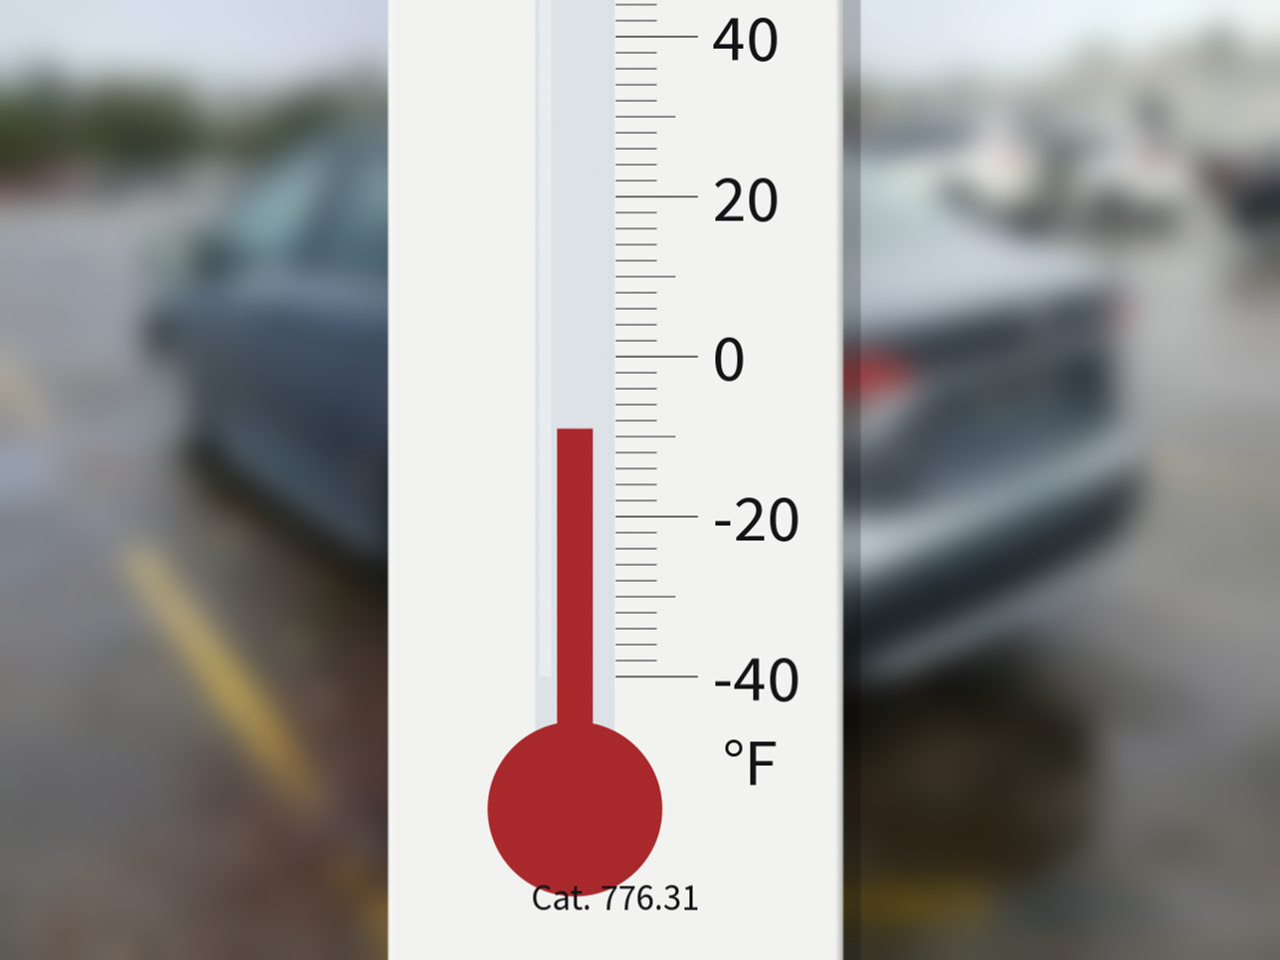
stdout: -9
